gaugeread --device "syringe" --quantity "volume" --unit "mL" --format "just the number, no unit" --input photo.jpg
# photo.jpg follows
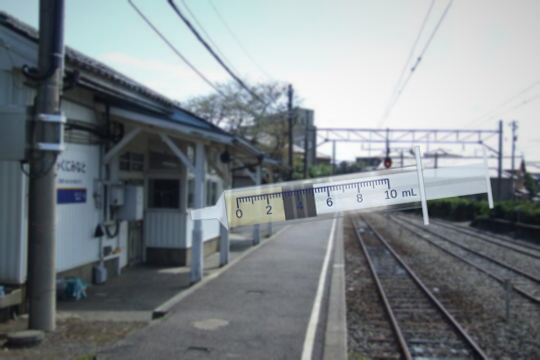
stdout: 3
